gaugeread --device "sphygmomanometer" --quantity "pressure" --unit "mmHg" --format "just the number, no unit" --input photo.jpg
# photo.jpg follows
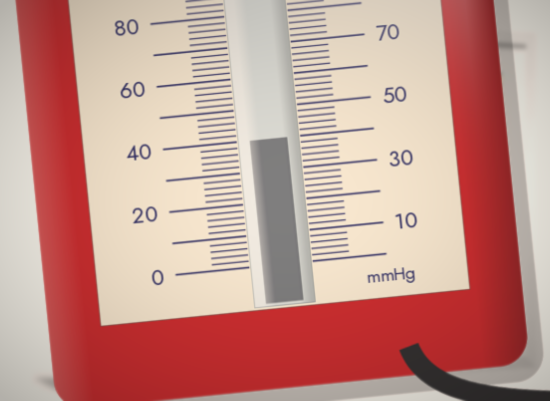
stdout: 40
